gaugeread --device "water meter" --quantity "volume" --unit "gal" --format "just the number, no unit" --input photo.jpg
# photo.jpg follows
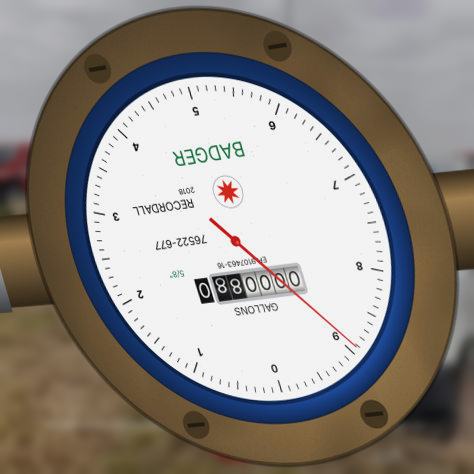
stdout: 878.9
